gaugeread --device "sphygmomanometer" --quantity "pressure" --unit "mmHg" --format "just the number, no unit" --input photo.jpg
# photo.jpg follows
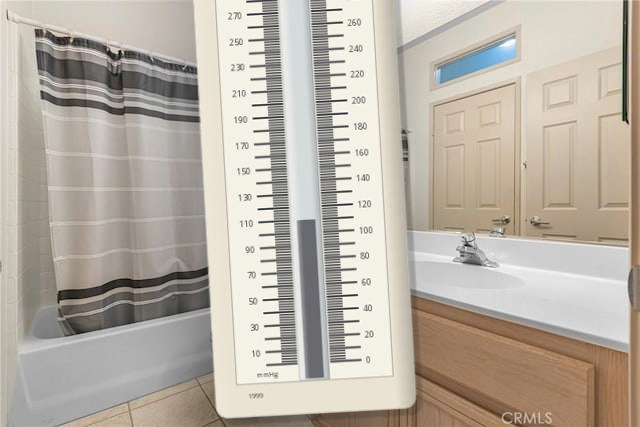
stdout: 110
